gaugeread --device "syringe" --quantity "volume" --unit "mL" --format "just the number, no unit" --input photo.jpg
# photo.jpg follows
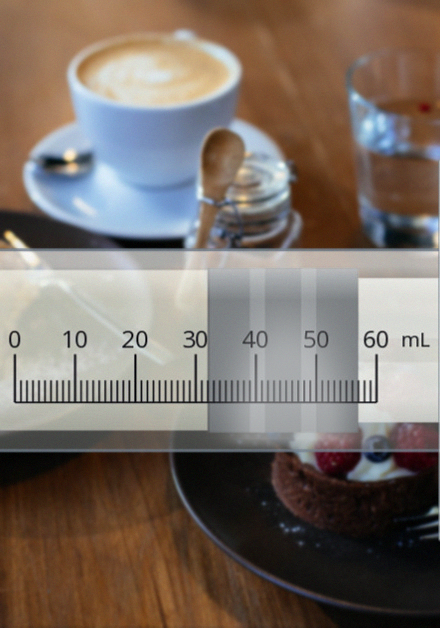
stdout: 32
